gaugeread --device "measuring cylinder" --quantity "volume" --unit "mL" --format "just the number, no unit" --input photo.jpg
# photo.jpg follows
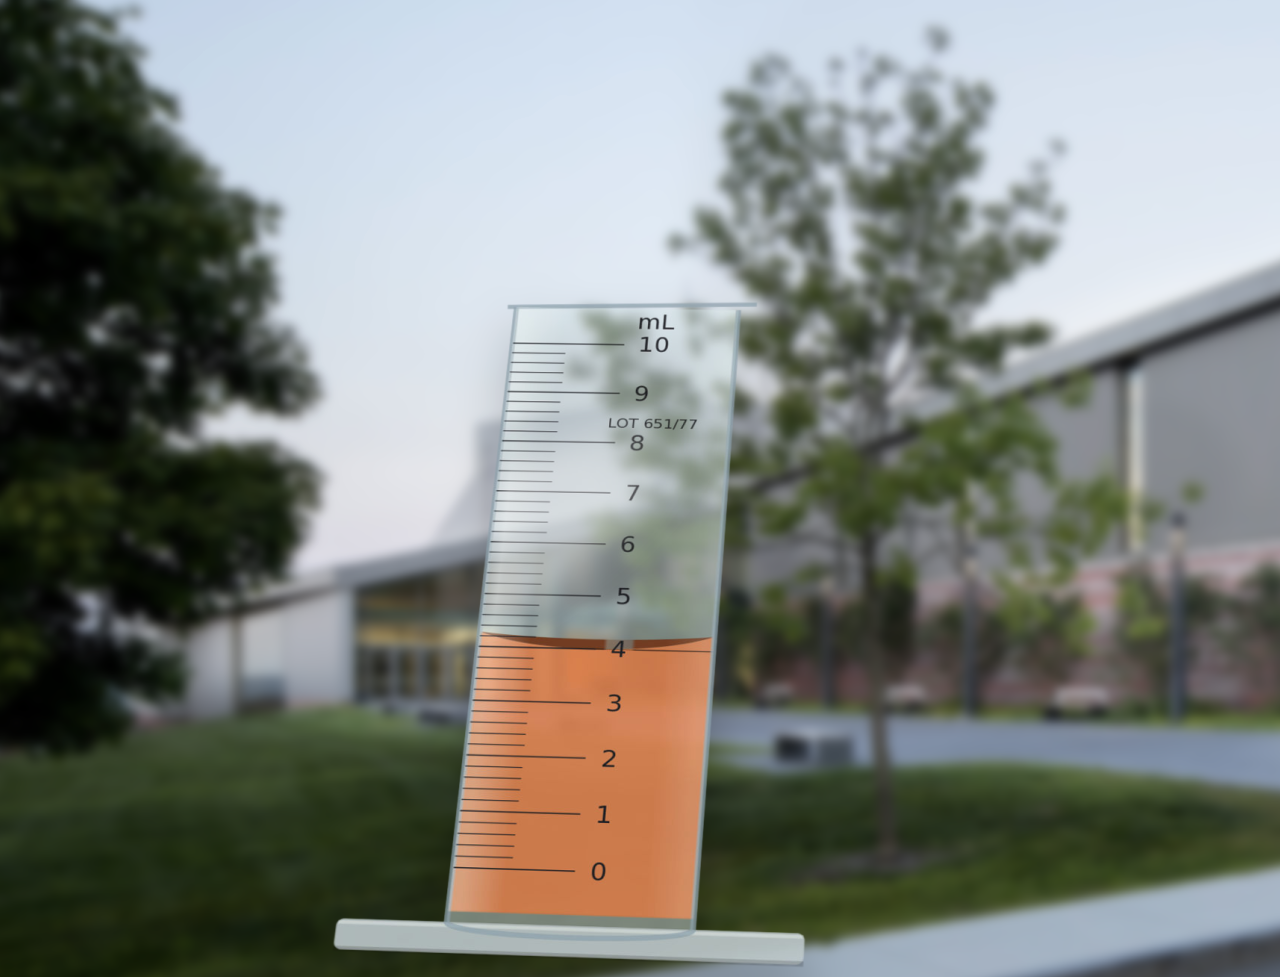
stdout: 4
